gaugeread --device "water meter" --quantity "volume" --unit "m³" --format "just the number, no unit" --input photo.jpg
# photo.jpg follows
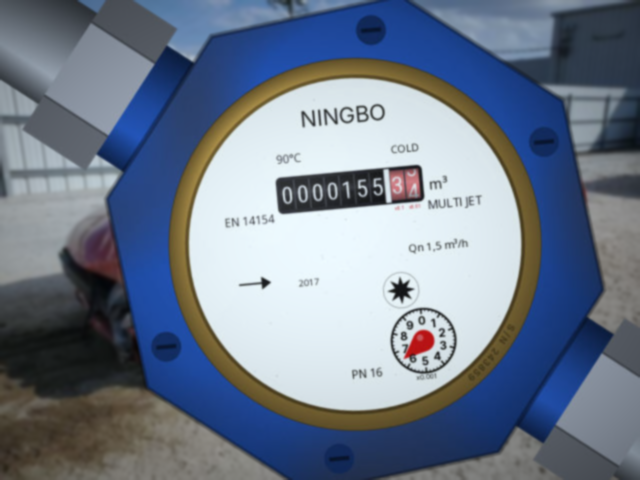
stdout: 155.336
